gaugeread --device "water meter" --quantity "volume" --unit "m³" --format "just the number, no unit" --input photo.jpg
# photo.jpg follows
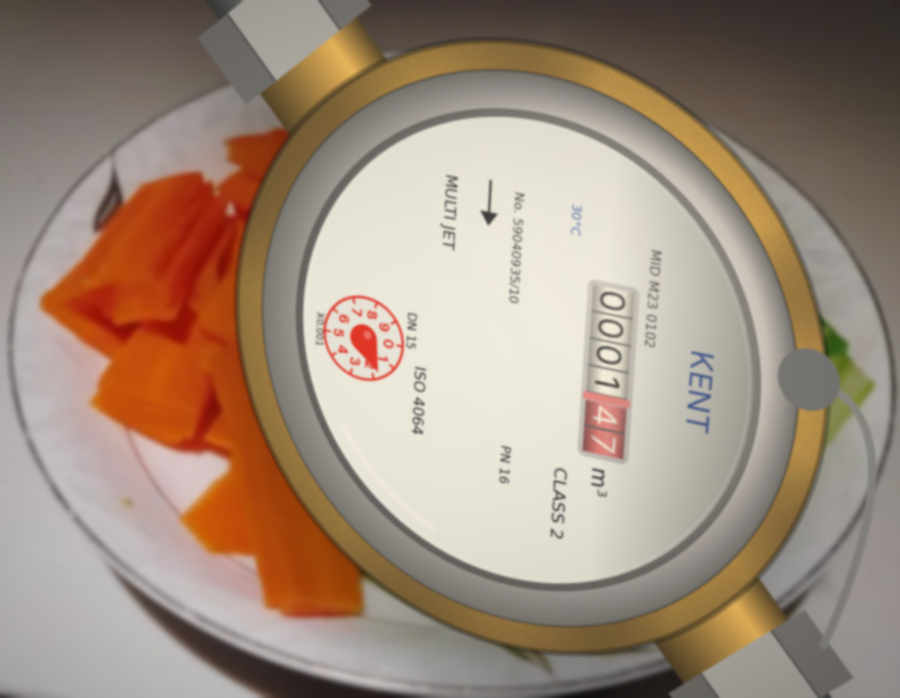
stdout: 1.471
